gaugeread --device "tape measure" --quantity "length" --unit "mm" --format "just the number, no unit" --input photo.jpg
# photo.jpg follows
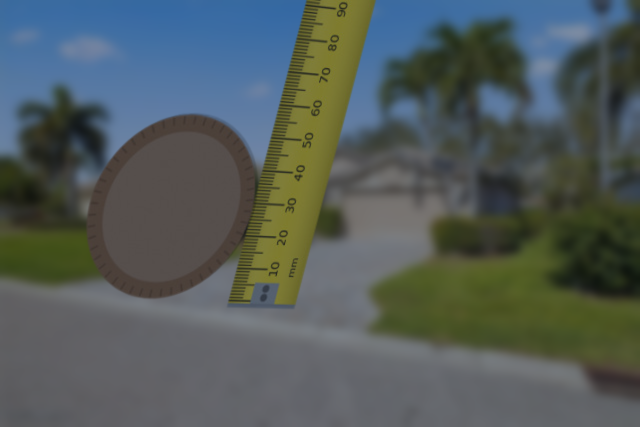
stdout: 55
